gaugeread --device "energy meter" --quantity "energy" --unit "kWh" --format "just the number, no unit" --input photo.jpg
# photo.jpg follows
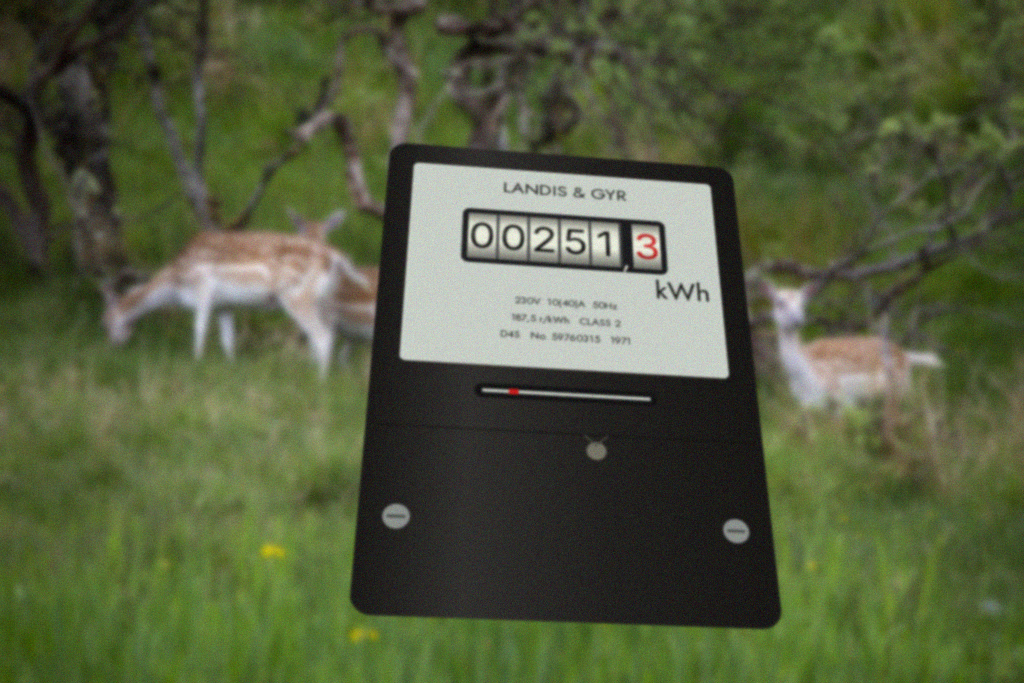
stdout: 251.3
